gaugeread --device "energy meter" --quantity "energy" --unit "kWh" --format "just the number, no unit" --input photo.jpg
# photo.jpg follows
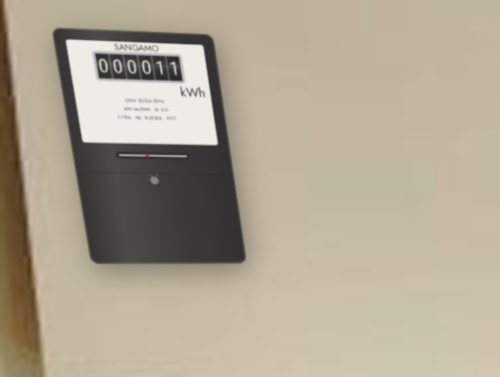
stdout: 11
